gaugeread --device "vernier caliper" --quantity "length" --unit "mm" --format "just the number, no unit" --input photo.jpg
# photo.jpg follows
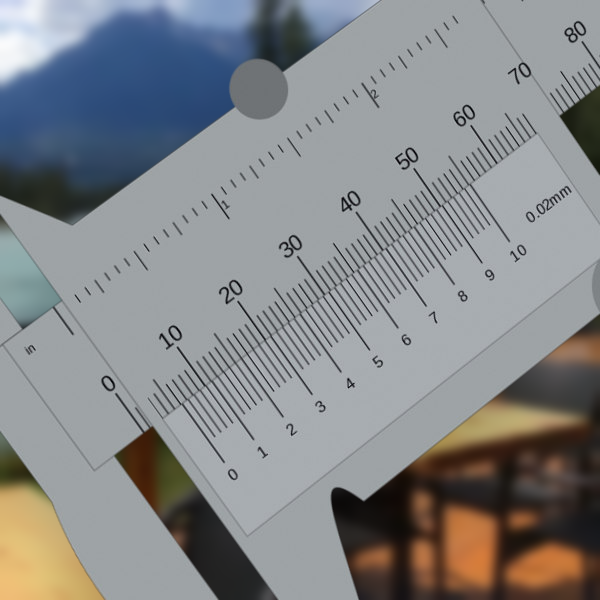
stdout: 6.2
